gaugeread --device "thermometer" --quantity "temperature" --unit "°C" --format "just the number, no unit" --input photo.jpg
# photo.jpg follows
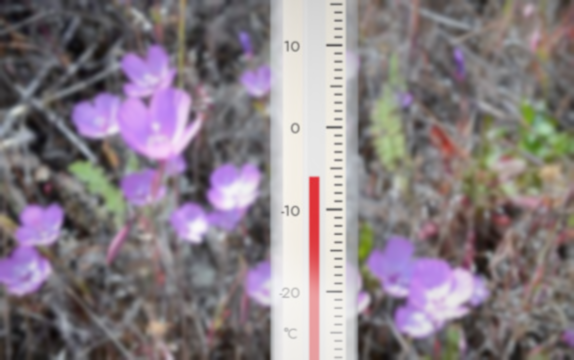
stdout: -6
